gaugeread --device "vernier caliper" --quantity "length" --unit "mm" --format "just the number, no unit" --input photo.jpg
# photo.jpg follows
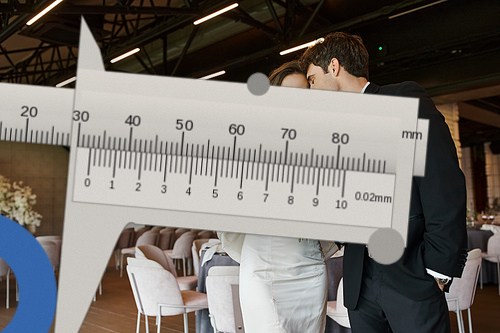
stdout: 32.5
